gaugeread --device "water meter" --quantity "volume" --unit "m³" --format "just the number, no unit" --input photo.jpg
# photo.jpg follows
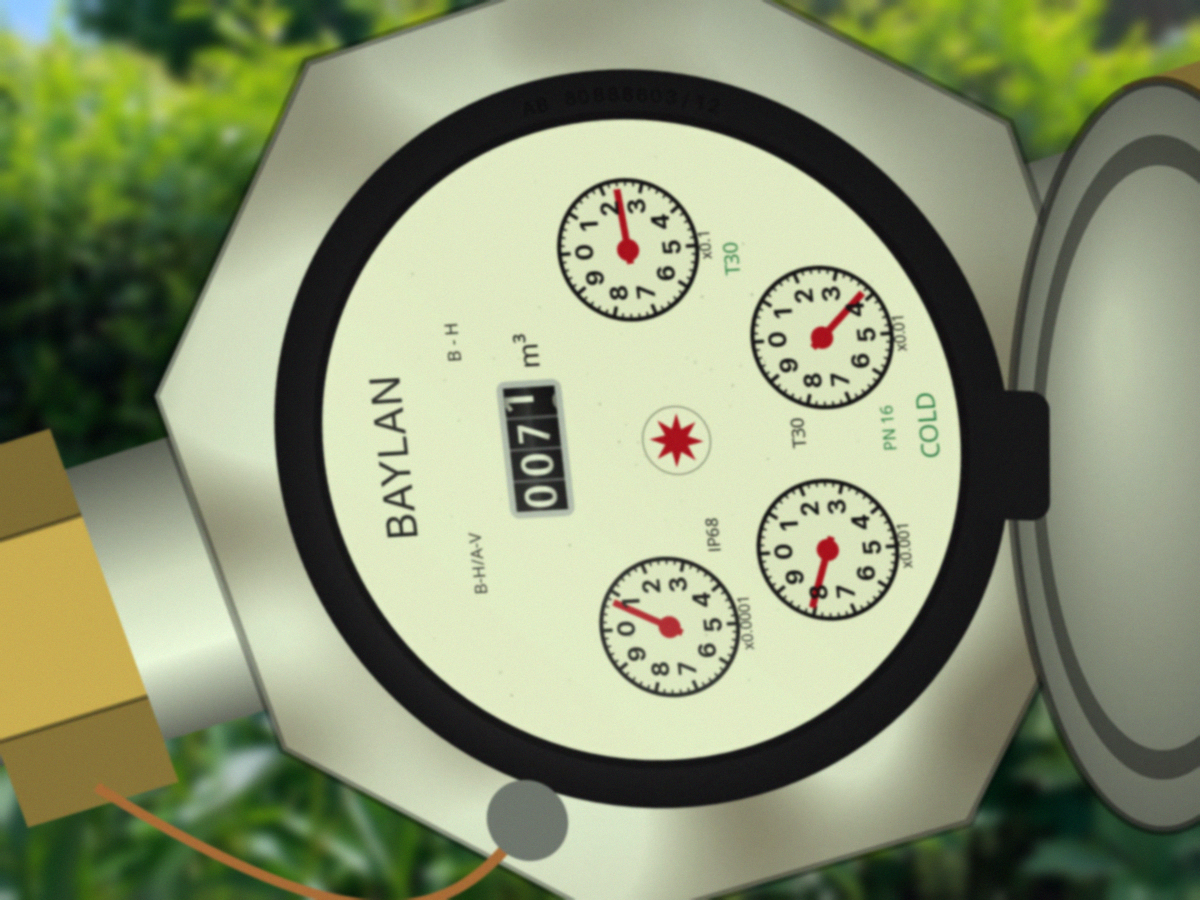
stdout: 71.2380
